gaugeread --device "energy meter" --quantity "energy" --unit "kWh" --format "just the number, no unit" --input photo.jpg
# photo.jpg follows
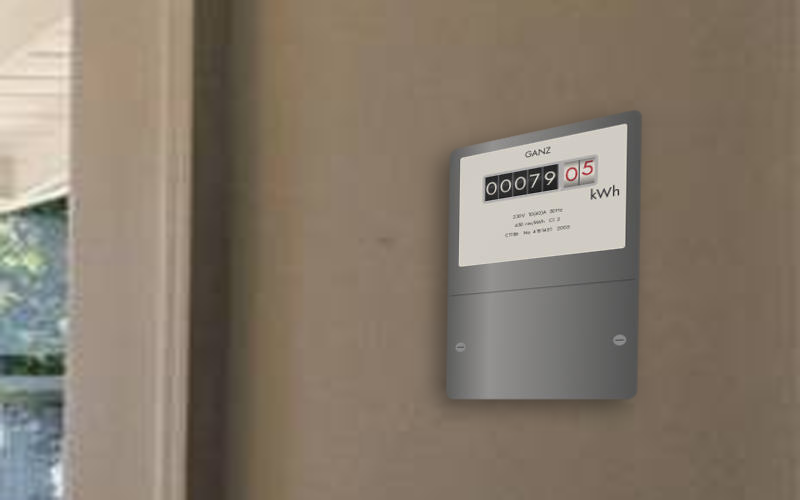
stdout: 79.05
